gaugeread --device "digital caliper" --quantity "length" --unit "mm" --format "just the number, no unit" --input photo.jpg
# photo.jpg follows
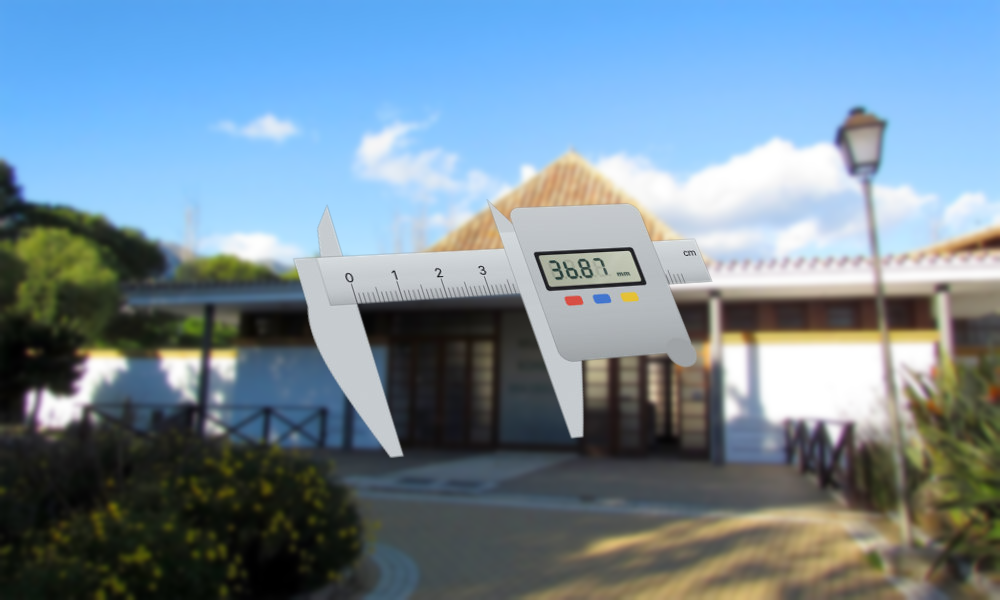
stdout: 36.87
